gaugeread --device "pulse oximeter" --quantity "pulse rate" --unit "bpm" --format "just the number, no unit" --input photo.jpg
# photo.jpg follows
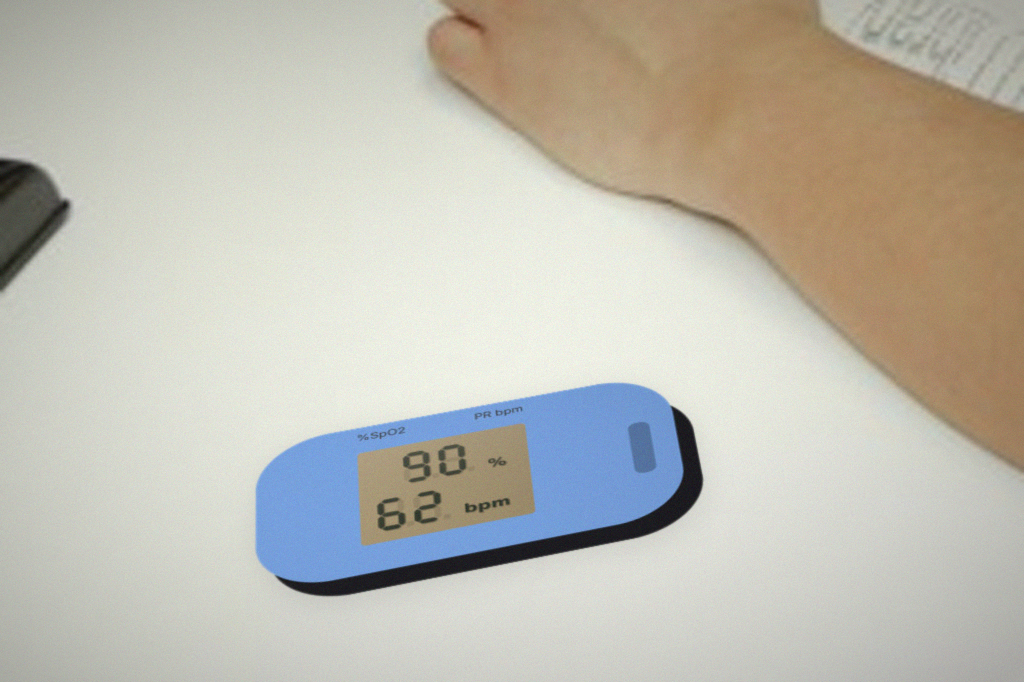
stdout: 62
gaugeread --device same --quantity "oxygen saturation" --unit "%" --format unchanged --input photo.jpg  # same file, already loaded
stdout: 90
